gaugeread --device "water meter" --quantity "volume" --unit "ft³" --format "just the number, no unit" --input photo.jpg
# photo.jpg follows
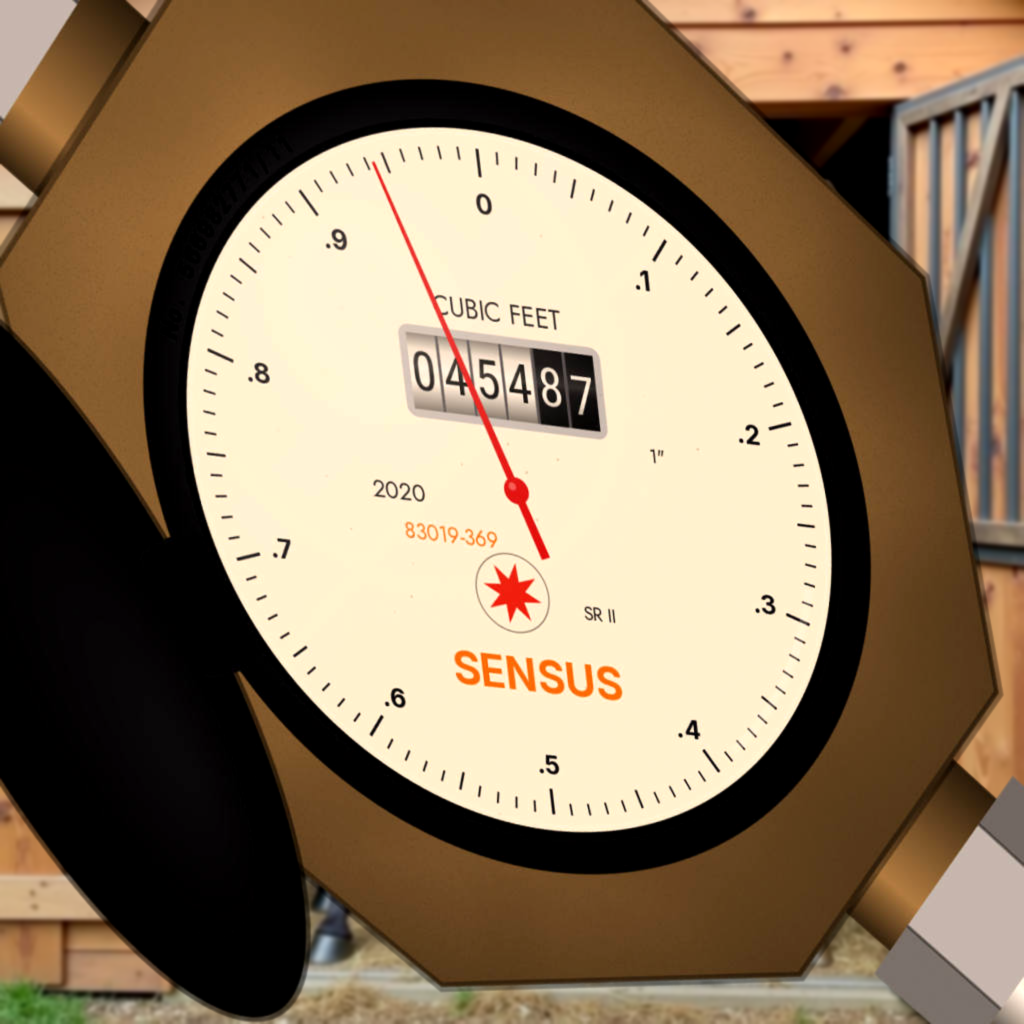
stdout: 45486.94
